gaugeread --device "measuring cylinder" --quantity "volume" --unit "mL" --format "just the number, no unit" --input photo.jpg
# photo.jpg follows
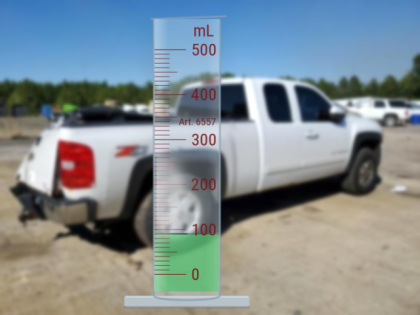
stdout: 90
